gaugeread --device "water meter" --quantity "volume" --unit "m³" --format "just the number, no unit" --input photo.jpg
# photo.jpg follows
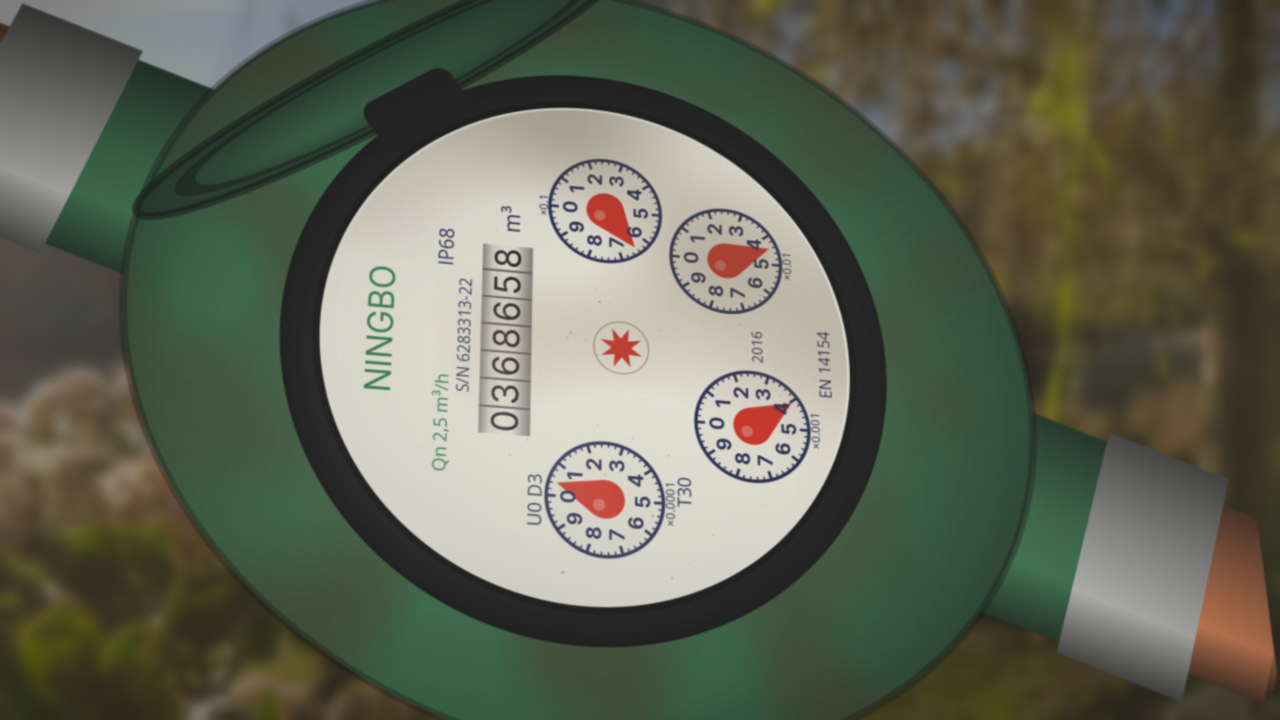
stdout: 368658.6440
